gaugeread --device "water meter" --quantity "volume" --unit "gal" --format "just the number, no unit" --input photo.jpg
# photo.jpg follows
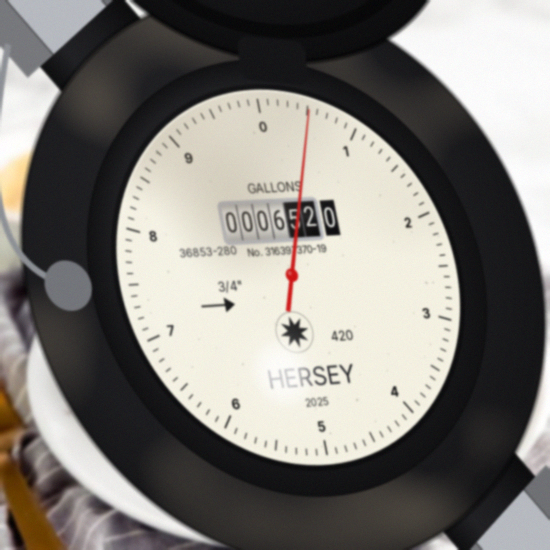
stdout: 6520.5
